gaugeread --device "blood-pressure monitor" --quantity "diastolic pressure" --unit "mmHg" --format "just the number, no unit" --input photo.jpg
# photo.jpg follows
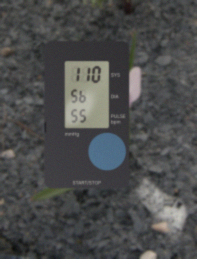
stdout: 56
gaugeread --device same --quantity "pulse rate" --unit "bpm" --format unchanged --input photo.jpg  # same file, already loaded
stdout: 55
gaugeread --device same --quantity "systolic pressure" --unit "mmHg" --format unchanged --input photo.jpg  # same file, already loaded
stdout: 110
